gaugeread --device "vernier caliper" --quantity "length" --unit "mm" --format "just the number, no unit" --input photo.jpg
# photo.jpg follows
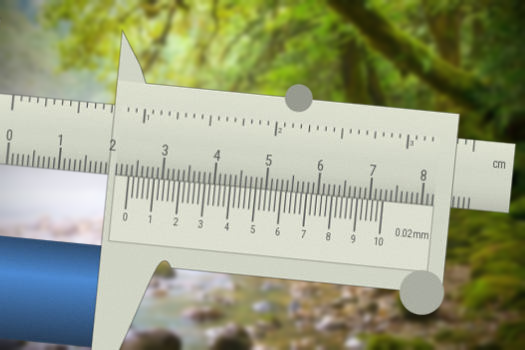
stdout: 23.5
